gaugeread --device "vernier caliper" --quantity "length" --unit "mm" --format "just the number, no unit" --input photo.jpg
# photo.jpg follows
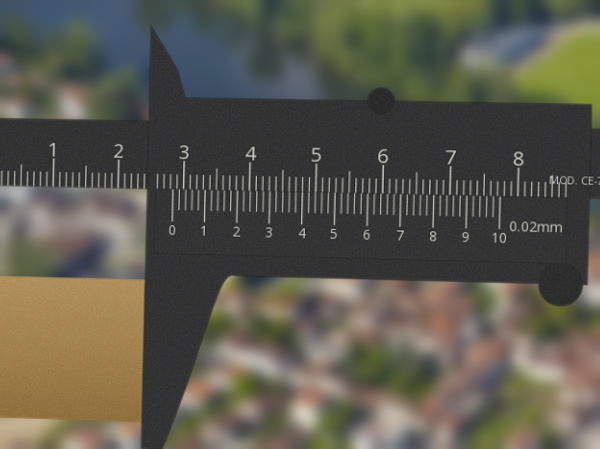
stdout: 28.4
